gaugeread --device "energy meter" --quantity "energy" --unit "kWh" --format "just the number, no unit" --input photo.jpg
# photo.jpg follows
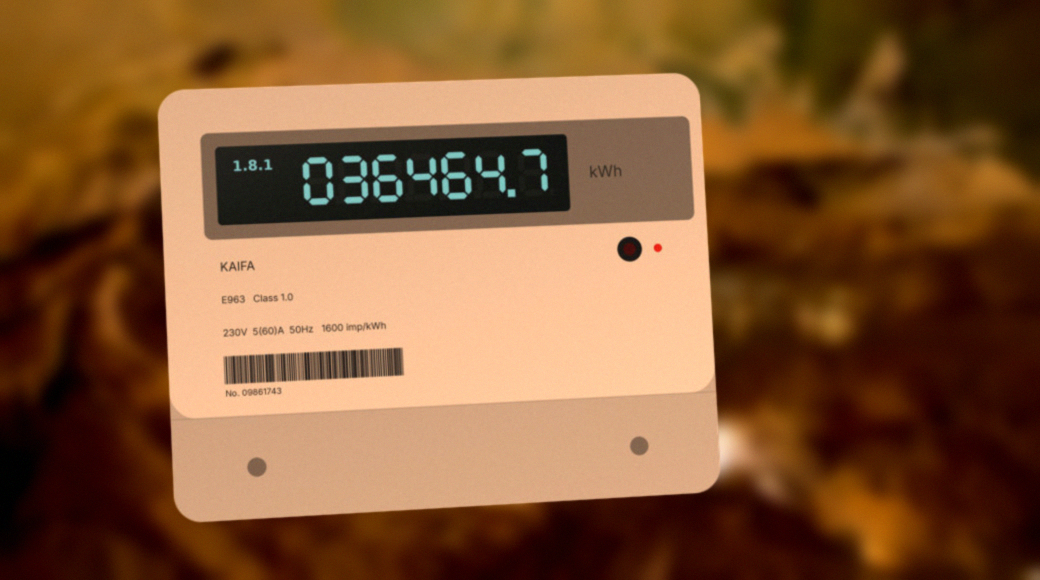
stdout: 36464.7
